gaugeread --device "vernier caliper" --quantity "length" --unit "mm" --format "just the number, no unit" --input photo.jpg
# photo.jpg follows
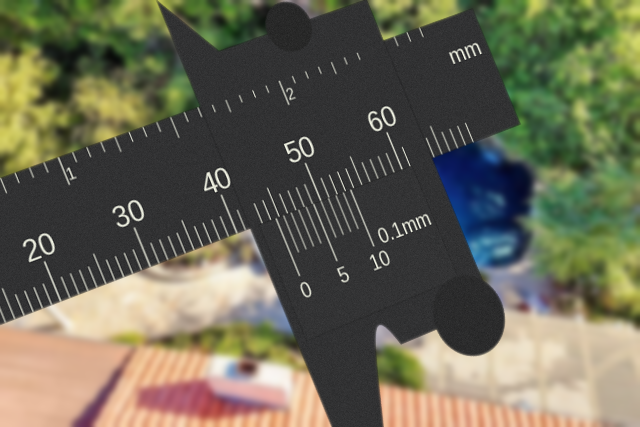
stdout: 44.6
